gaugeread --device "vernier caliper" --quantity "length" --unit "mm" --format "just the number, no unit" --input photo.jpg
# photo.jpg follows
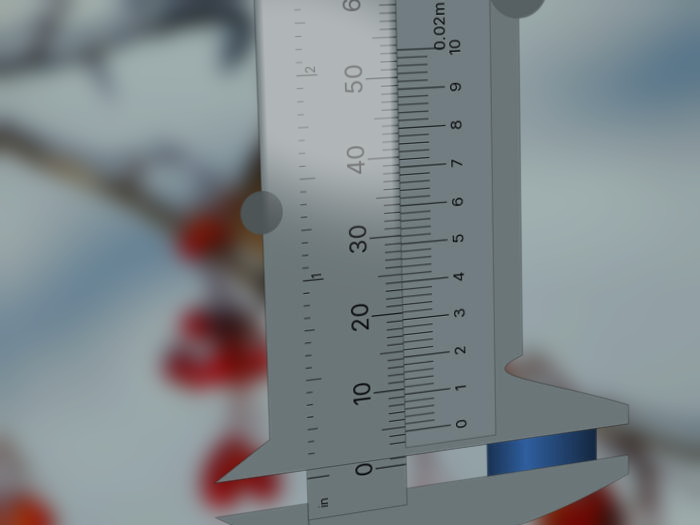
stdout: 4.4
